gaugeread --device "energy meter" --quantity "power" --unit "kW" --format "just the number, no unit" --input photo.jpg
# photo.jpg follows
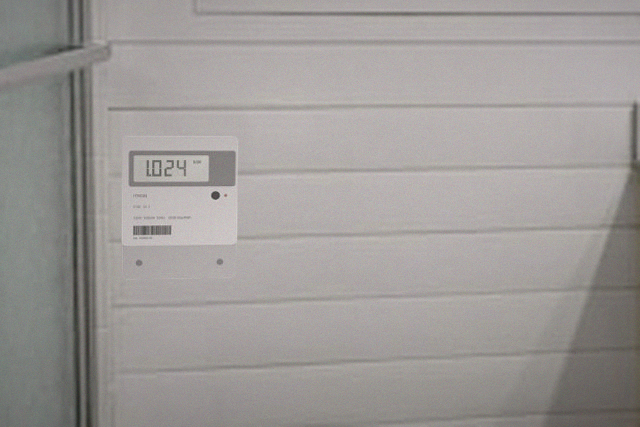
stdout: 1.024
